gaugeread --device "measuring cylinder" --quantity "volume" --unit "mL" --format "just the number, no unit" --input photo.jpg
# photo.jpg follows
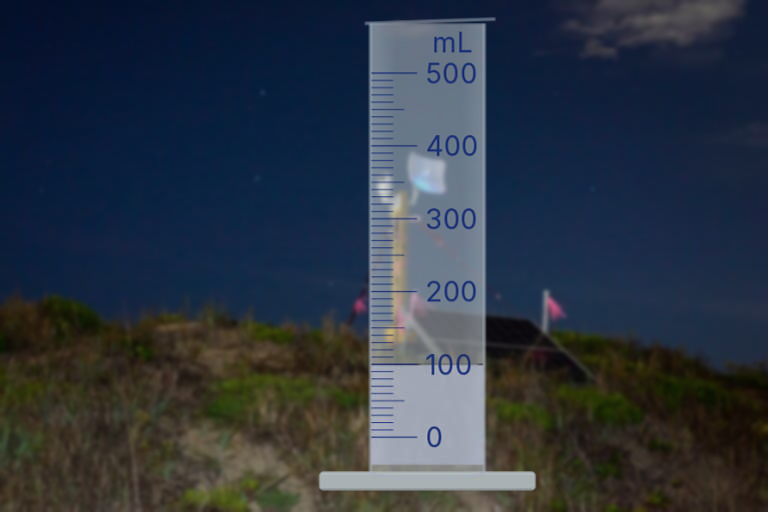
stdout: 100
